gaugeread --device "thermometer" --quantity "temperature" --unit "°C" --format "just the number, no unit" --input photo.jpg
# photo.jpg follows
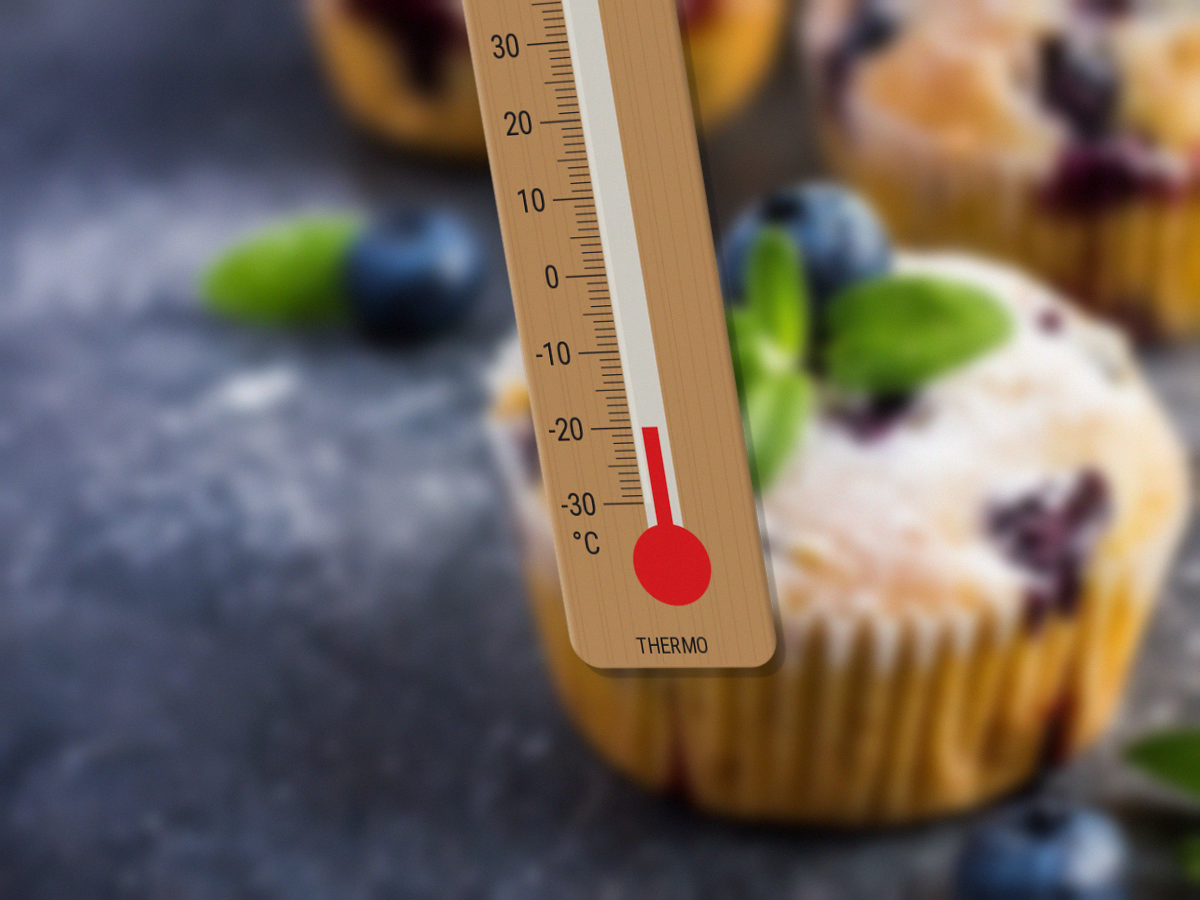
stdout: -20
